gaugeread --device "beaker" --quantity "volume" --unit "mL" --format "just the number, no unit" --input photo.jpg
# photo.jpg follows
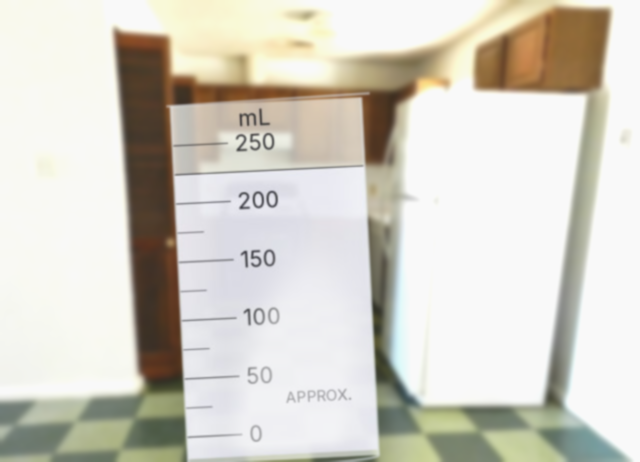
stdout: 225
